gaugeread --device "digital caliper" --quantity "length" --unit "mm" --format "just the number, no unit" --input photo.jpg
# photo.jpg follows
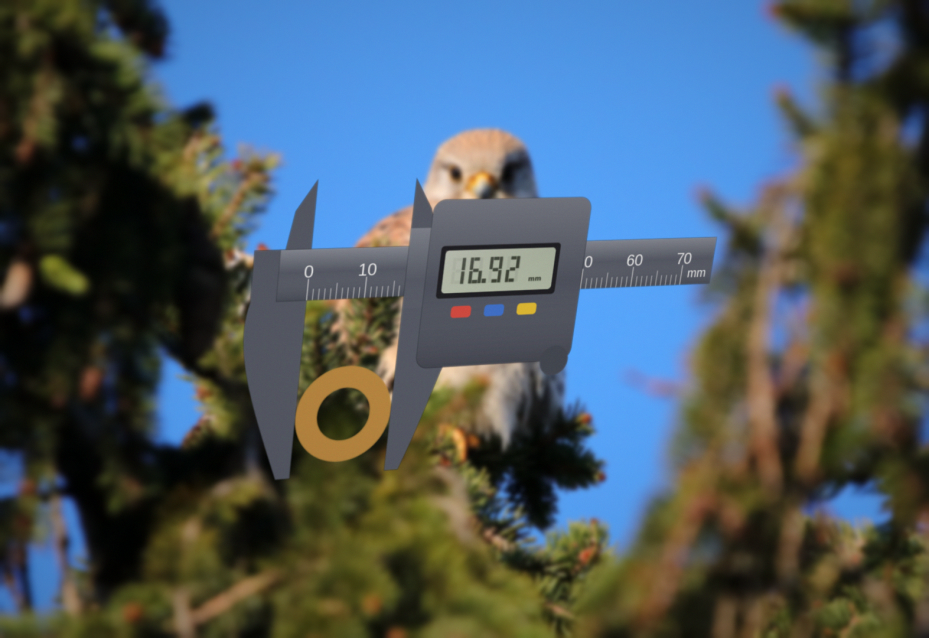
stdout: 16.92
